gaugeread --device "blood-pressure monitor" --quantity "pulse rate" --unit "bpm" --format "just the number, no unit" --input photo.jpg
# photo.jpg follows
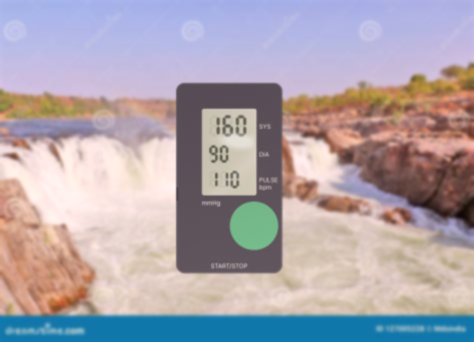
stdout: 110
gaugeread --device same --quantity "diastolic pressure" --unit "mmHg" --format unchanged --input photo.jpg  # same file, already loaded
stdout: 90
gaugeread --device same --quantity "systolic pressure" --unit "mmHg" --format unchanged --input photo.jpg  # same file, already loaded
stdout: 160
